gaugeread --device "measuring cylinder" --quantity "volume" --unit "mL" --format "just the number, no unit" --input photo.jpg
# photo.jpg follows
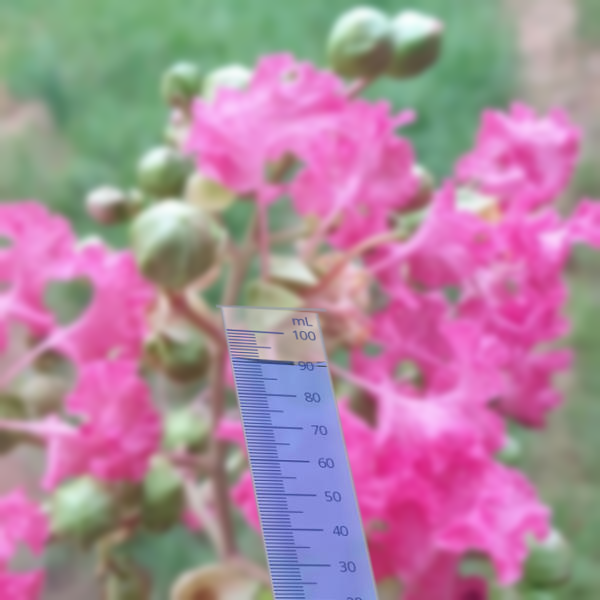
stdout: 90
